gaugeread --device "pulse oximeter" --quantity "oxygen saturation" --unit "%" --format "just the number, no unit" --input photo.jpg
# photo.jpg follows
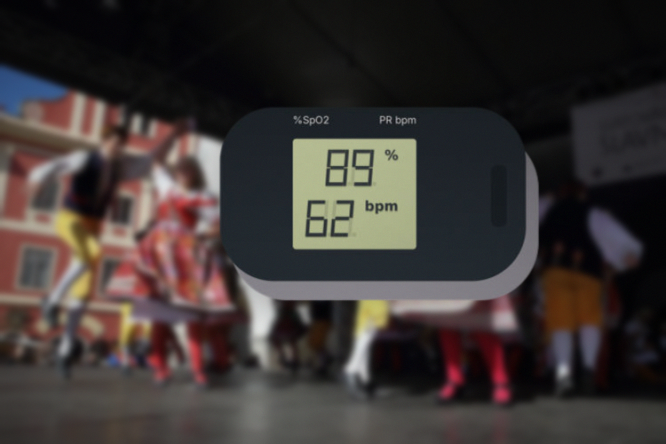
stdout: 89
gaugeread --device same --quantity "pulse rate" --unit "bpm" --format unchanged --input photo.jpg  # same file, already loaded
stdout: 62
